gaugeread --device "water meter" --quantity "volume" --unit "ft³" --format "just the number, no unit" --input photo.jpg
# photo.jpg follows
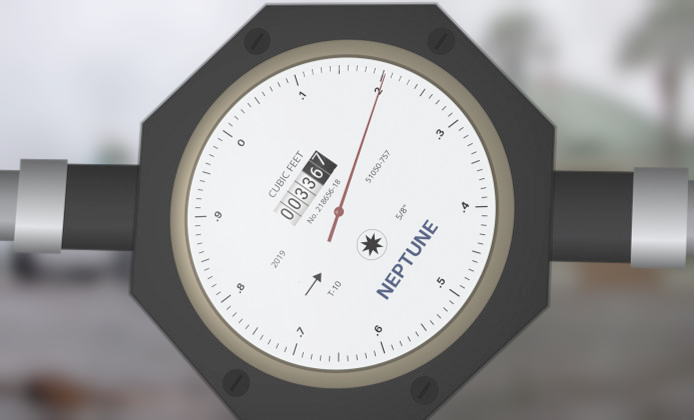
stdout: 3367.20
